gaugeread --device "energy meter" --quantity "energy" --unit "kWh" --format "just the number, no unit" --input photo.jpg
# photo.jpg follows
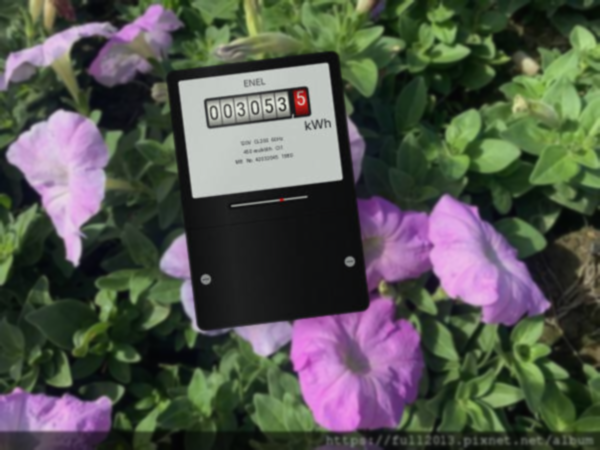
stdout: 3053.5
